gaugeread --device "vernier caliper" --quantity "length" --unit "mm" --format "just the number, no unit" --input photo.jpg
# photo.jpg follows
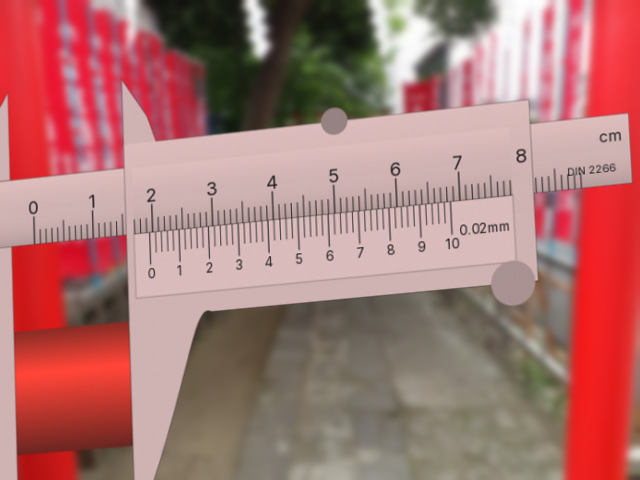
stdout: 19.5
